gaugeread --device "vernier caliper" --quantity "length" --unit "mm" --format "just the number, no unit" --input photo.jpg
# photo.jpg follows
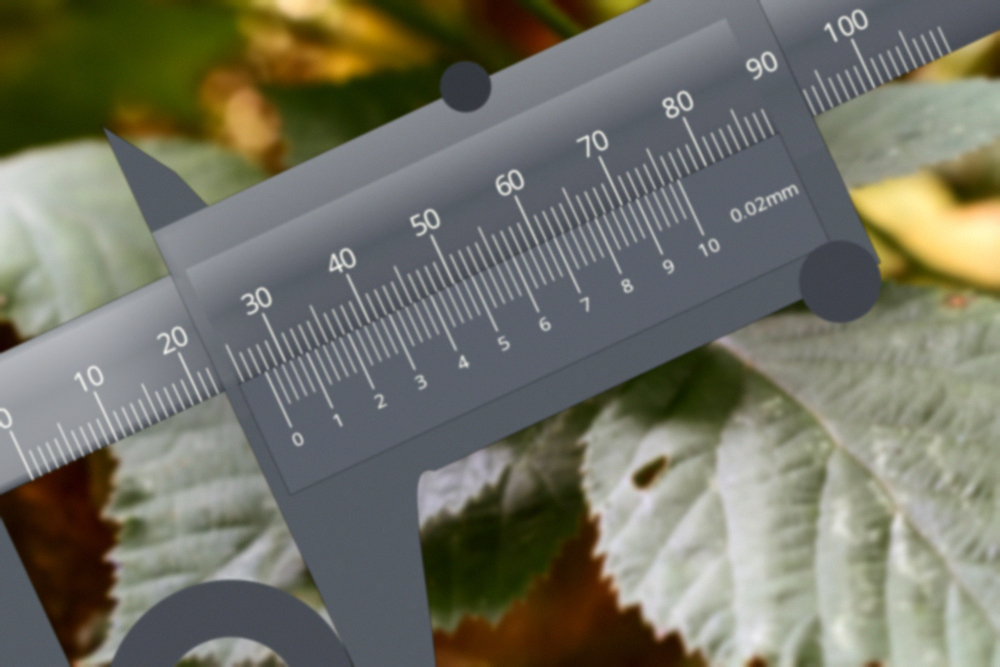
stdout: 27.6
